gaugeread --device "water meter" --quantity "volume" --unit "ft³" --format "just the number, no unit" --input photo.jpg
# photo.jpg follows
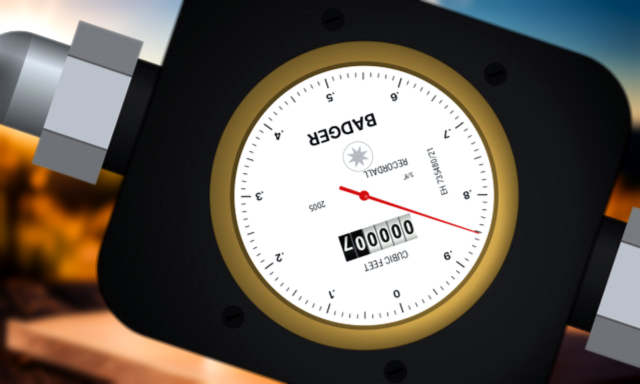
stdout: 6.85
